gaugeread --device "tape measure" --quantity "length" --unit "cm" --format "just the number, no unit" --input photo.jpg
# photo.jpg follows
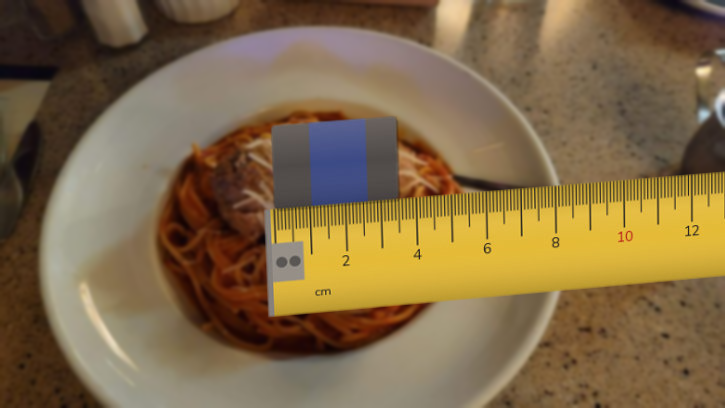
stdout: 3.5
